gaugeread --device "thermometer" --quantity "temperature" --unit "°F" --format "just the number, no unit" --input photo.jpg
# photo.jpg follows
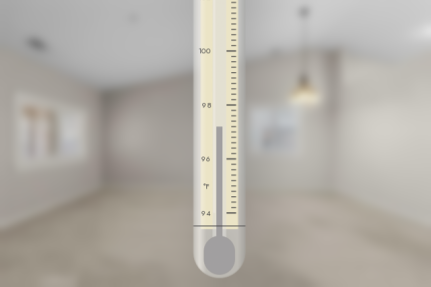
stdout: 97.2
